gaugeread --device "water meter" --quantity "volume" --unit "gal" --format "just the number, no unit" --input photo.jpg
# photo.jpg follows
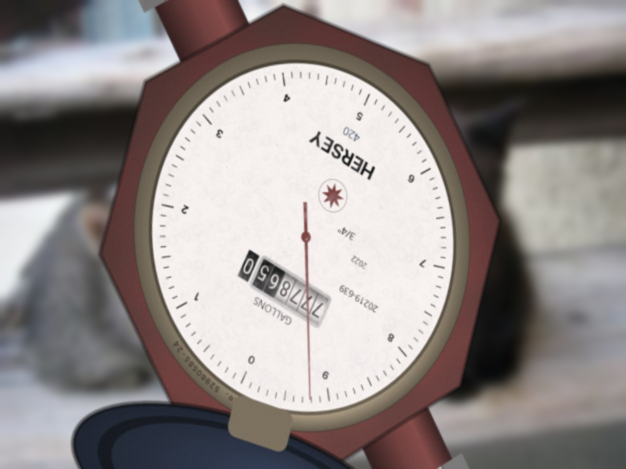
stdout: 7778649.2
